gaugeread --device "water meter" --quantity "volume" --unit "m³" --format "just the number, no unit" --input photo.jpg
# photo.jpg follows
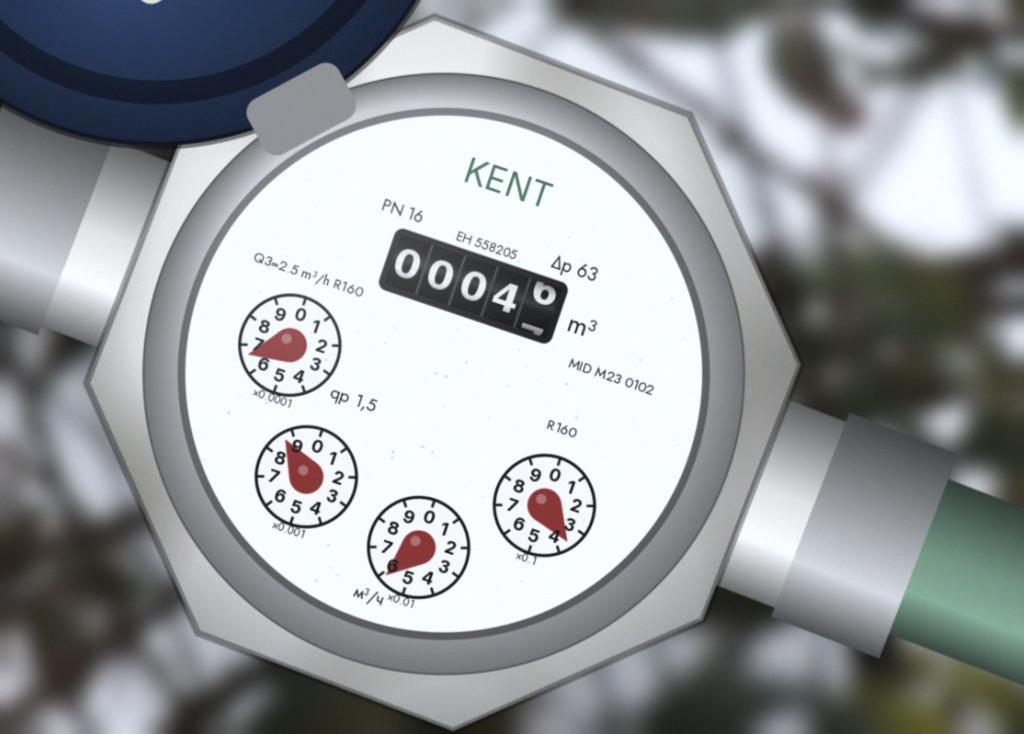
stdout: 46.3586
